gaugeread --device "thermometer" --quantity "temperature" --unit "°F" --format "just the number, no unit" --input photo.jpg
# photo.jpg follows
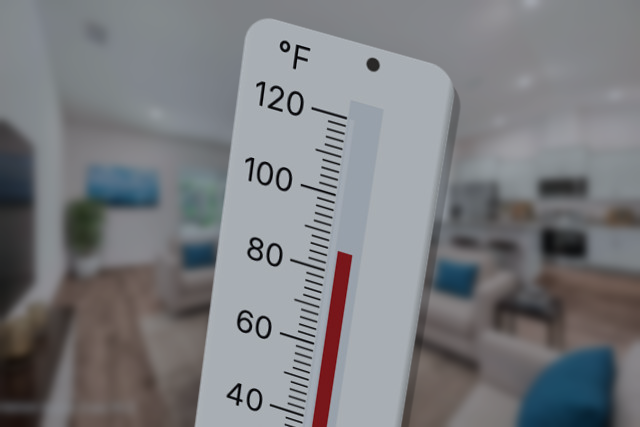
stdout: 86
